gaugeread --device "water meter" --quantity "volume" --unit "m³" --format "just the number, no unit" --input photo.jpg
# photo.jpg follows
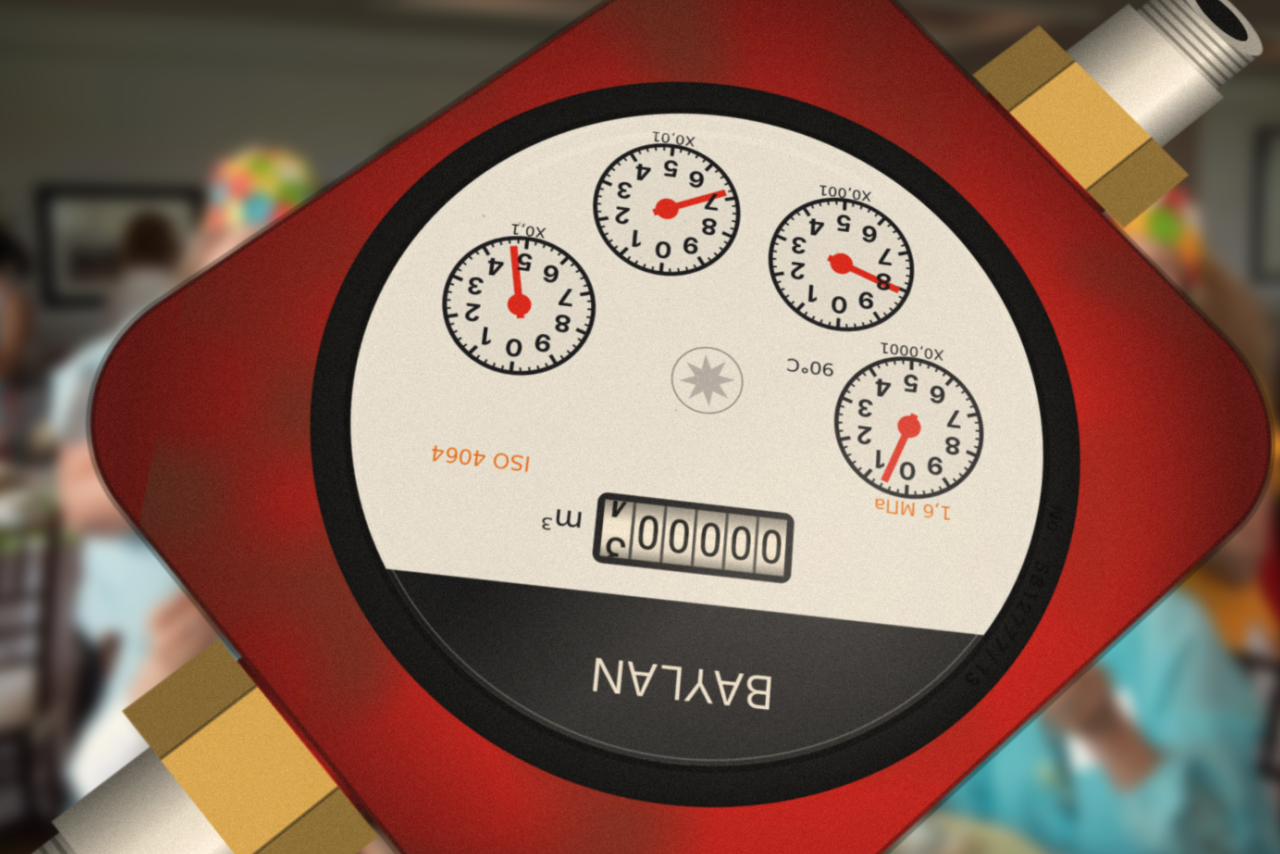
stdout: 3.4680
